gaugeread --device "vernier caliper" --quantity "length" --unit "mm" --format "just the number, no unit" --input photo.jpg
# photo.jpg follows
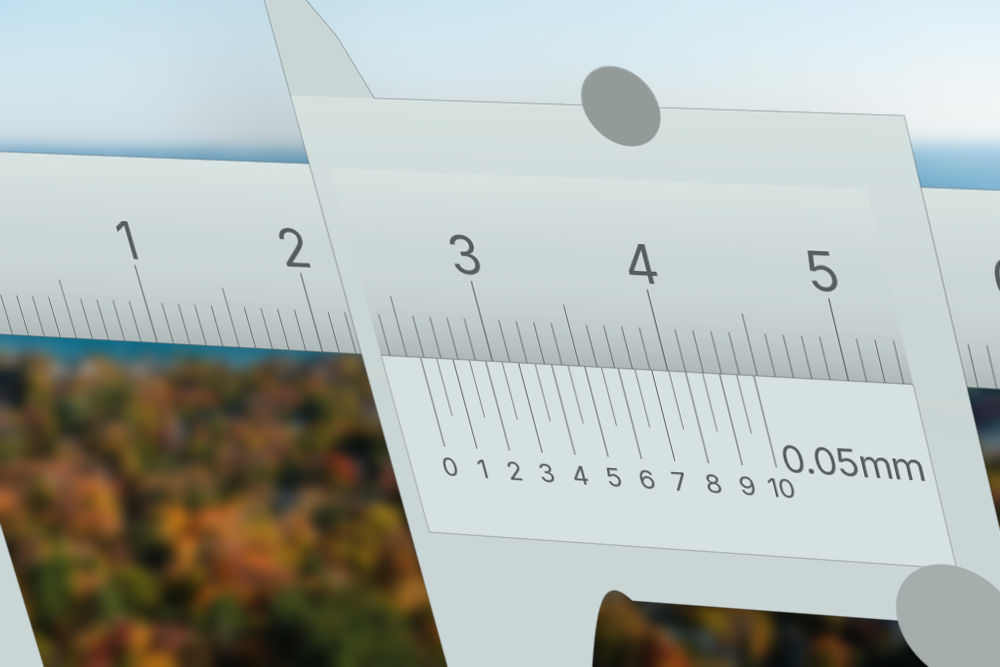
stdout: 25.8
